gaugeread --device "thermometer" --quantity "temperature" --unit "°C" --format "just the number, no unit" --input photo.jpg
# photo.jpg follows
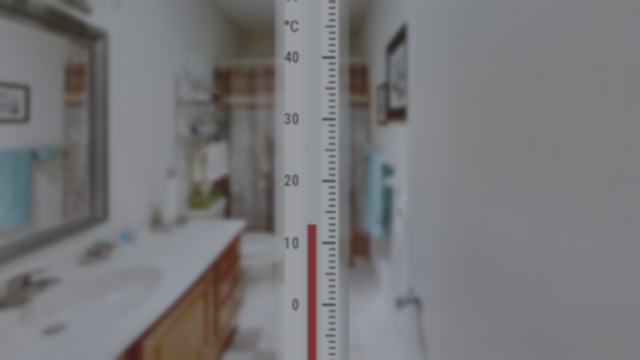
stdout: 13
